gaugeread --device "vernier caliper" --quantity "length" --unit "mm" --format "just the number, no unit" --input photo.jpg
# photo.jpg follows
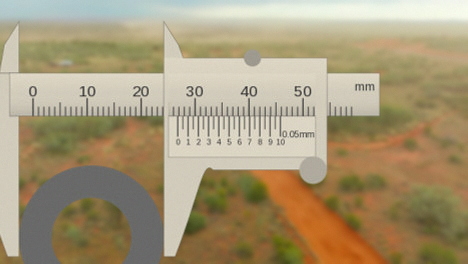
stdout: 26.8
